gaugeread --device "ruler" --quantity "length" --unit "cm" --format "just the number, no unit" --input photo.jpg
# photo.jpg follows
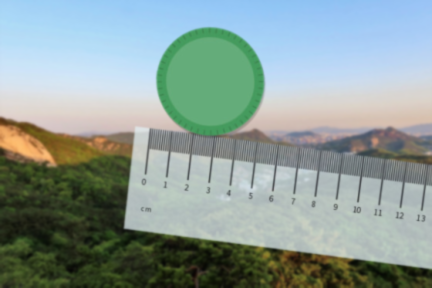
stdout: 5
